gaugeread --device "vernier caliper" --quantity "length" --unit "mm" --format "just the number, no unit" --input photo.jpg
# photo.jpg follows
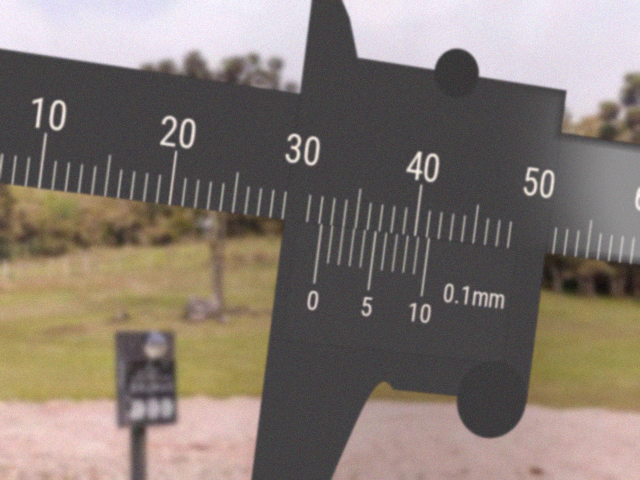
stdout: 32.2
